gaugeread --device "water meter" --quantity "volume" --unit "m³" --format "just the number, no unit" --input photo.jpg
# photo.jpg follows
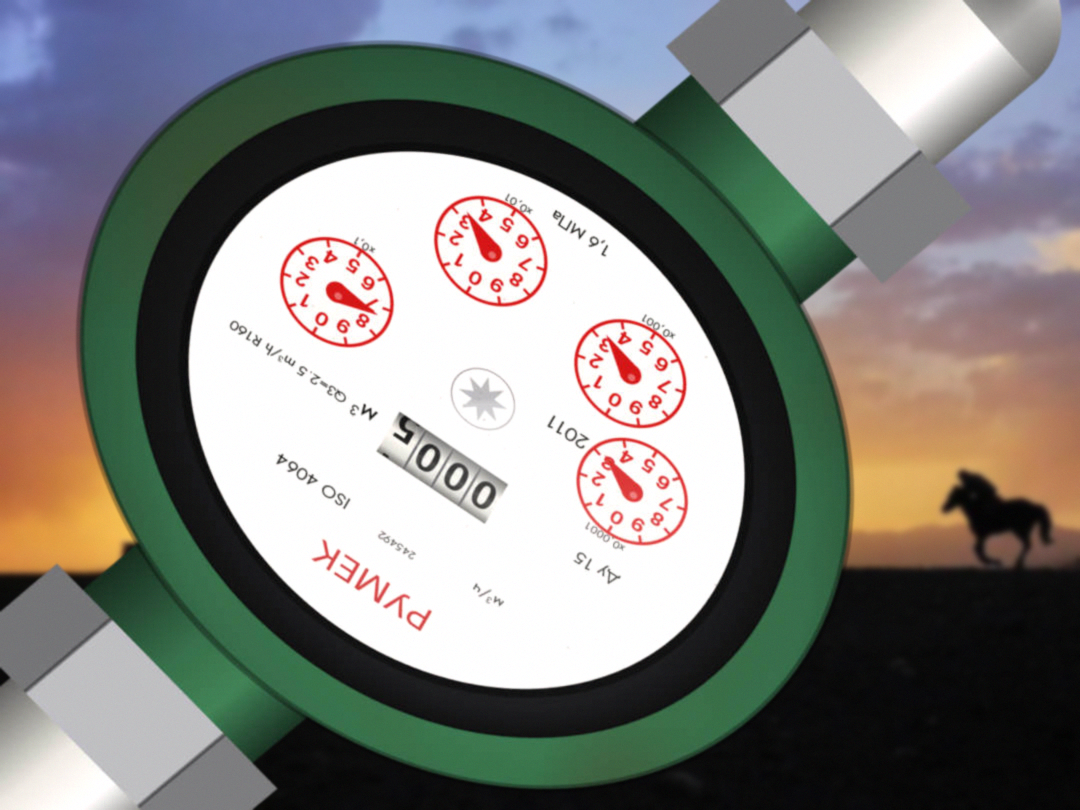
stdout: 4.7333
